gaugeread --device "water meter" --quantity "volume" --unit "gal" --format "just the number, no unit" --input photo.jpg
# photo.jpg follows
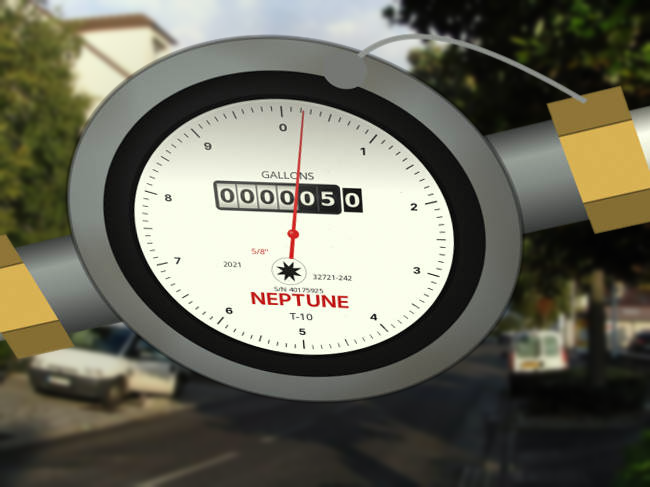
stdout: 50.2
